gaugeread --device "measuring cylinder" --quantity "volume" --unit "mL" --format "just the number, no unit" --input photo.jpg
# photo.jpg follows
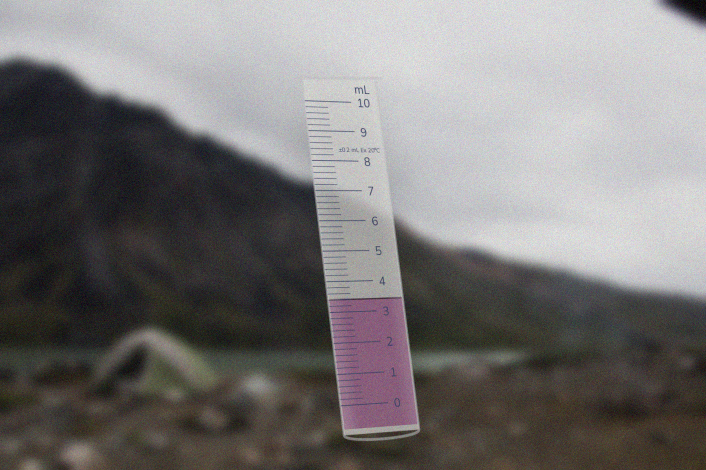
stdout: 3.4
